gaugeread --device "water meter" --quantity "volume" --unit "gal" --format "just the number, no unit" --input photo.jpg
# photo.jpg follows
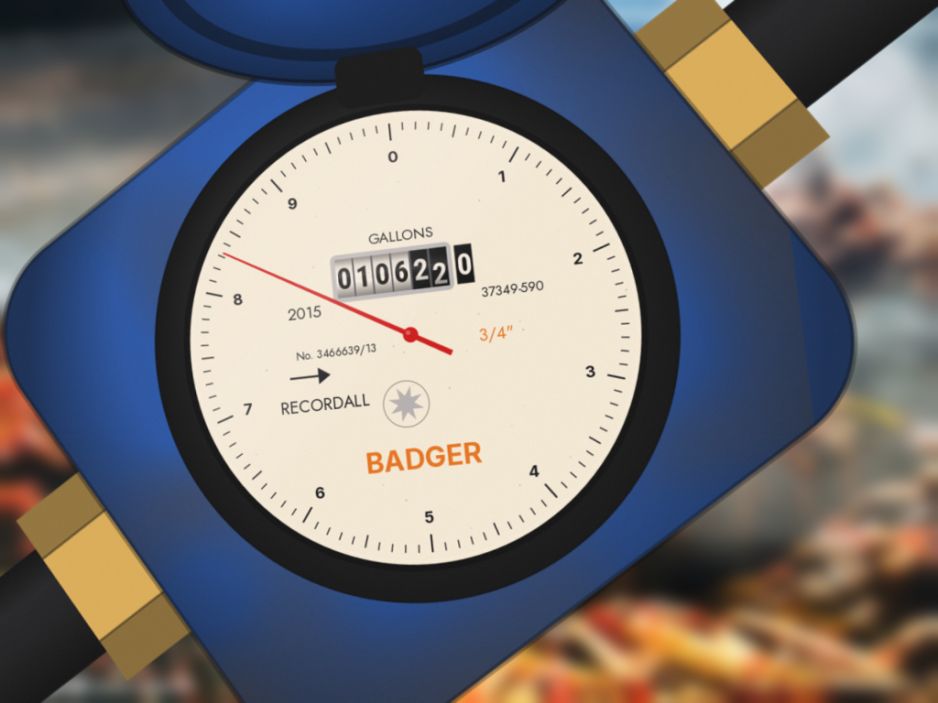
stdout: 106218.3
